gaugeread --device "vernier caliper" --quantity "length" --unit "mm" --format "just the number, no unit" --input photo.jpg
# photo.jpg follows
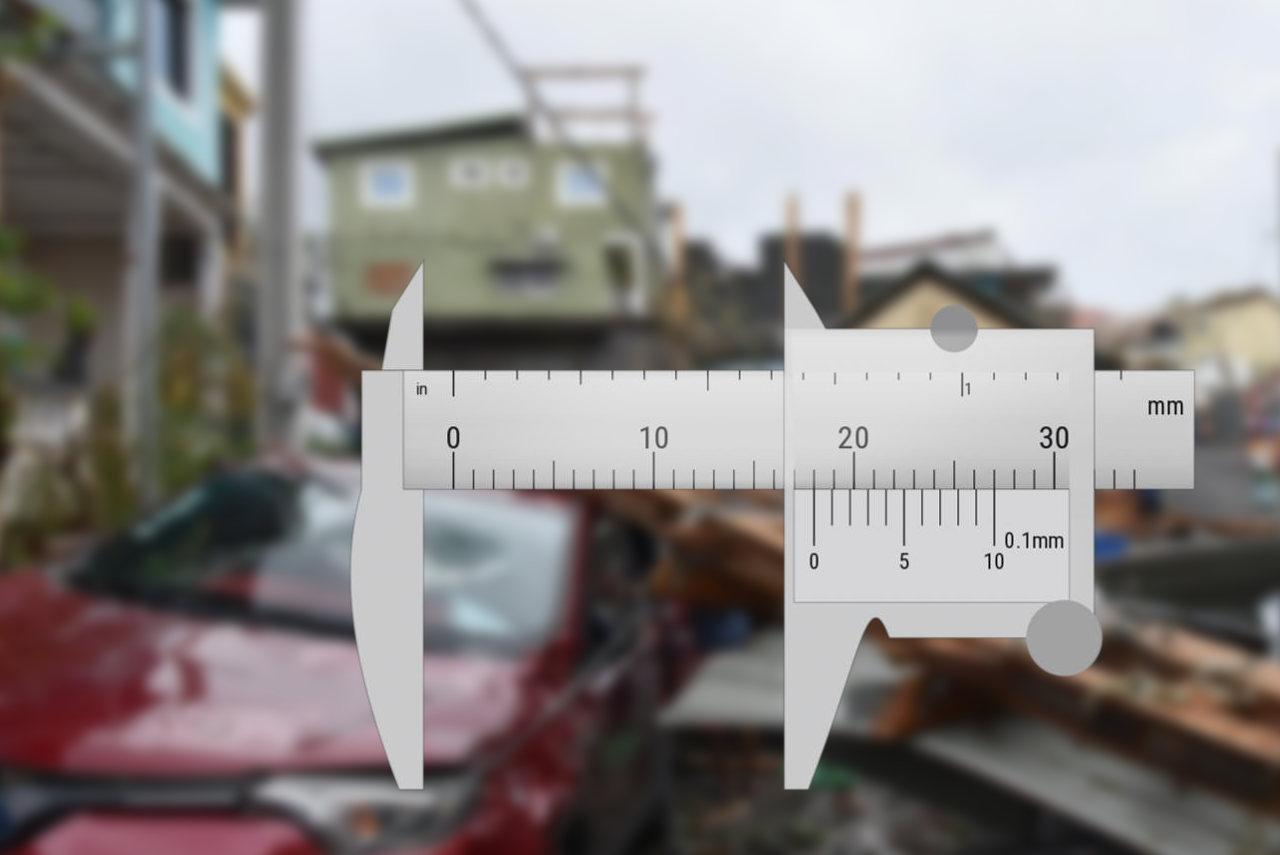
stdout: 18.0
